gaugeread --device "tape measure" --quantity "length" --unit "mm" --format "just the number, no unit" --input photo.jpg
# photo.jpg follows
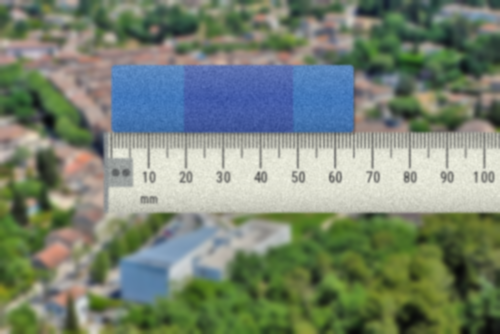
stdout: 65
